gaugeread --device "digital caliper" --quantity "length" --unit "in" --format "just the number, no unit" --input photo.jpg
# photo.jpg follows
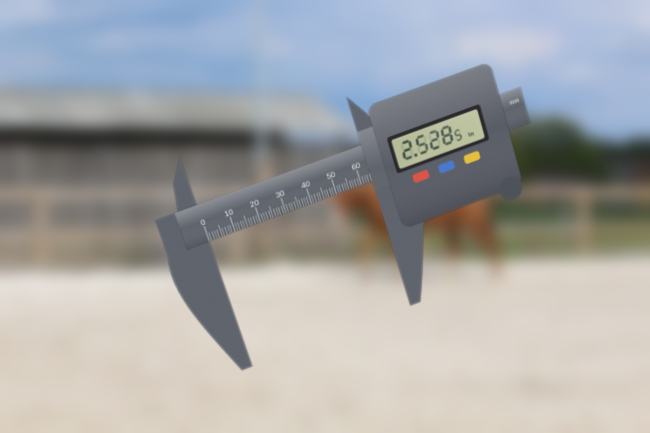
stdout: 2.5285
